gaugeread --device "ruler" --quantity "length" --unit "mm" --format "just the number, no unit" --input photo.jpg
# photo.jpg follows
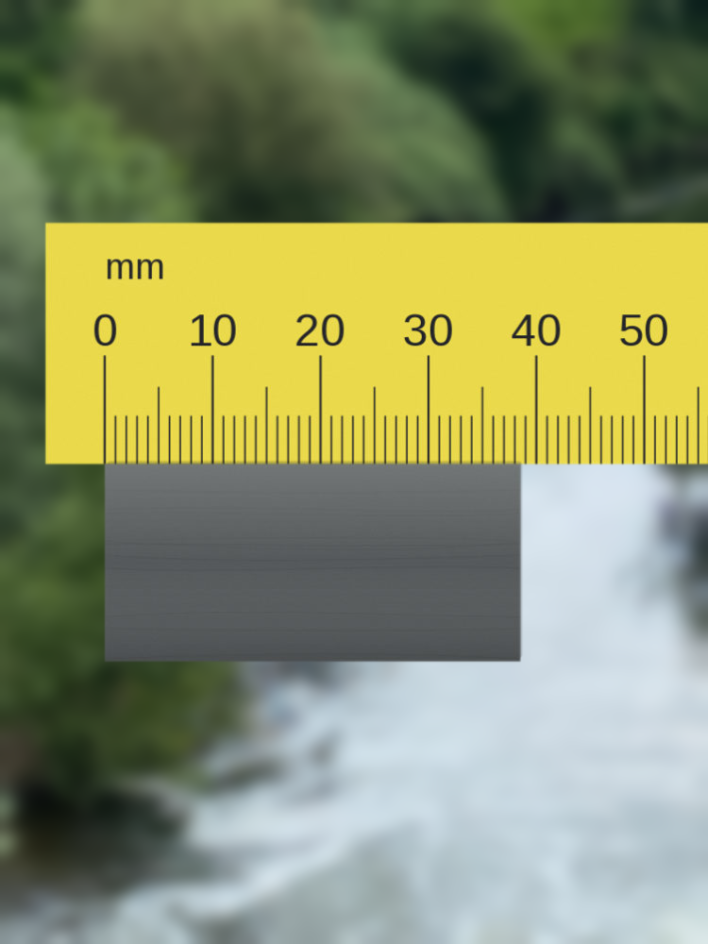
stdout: 38.5
